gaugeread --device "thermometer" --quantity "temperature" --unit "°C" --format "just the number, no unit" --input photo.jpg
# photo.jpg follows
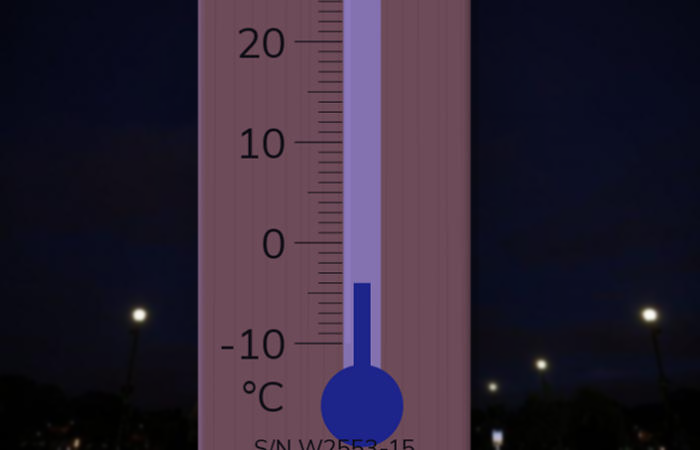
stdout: -4
